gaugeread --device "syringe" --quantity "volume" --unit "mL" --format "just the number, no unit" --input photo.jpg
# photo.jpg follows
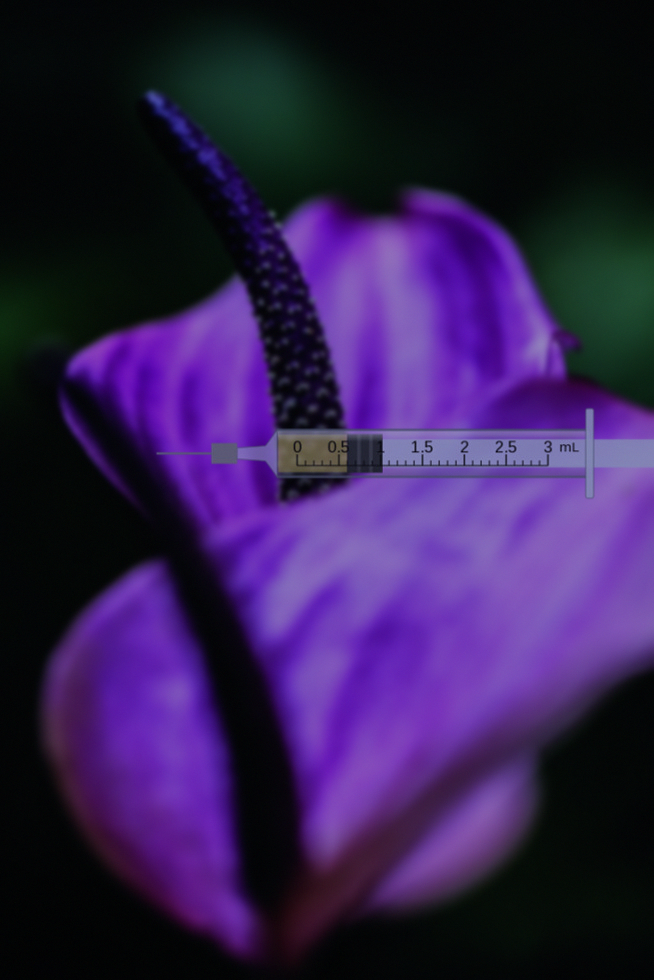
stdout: 0.6
